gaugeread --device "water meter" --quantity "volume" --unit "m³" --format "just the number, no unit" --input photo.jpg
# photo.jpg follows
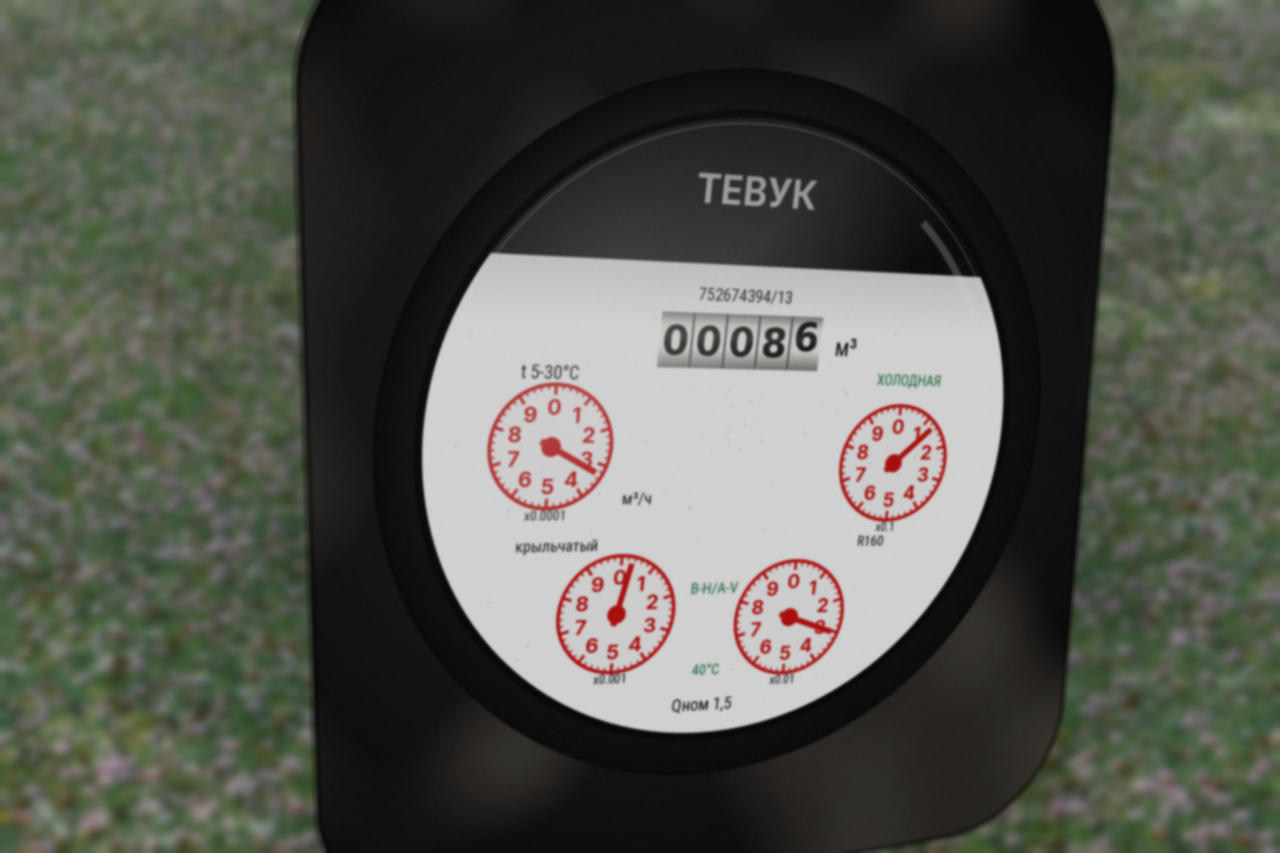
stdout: 86.1303
